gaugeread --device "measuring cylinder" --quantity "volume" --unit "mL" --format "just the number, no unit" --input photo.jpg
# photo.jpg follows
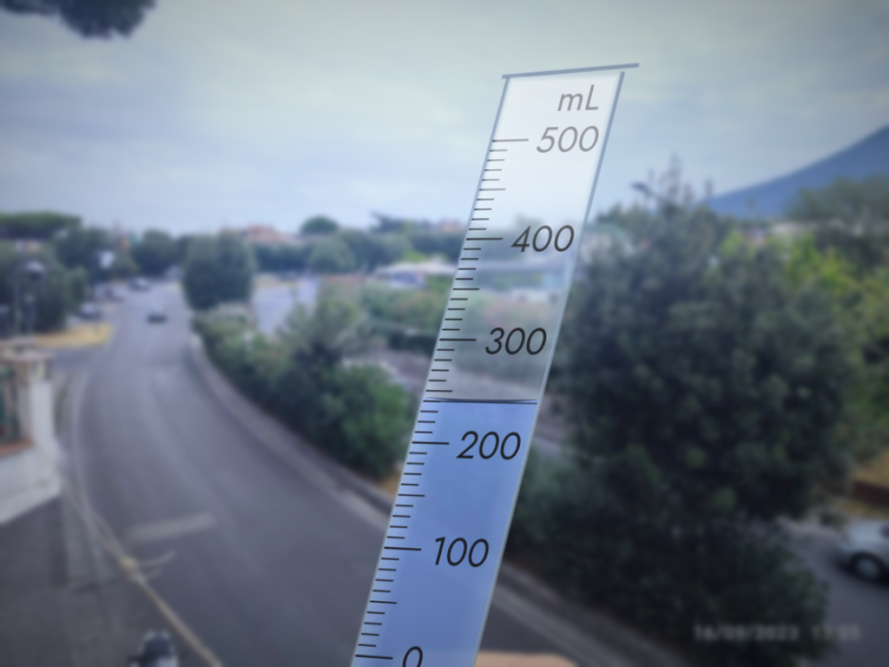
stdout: 240
